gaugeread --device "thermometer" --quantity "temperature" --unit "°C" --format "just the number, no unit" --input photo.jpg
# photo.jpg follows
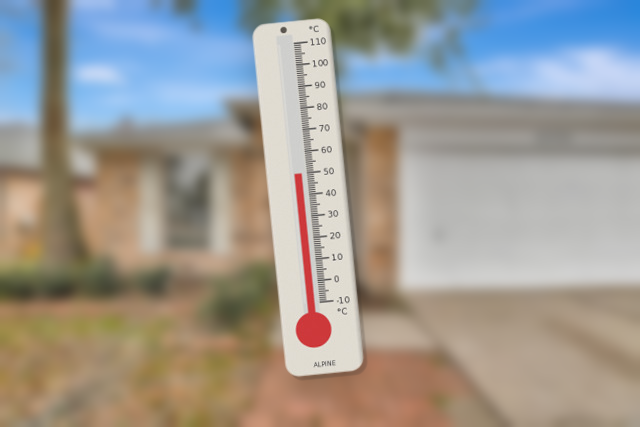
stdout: 50
